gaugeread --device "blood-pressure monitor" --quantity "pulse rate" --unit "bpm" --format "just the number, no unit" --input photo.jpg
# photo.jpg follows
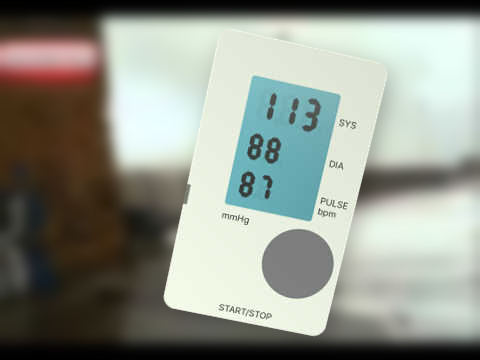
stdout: 87
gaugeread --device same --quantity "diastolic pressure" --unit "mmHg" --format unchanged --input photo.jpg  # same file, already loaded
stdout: 88
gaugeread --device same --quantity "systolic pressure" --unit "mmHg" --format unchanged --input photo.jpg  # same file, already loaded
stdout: 113
